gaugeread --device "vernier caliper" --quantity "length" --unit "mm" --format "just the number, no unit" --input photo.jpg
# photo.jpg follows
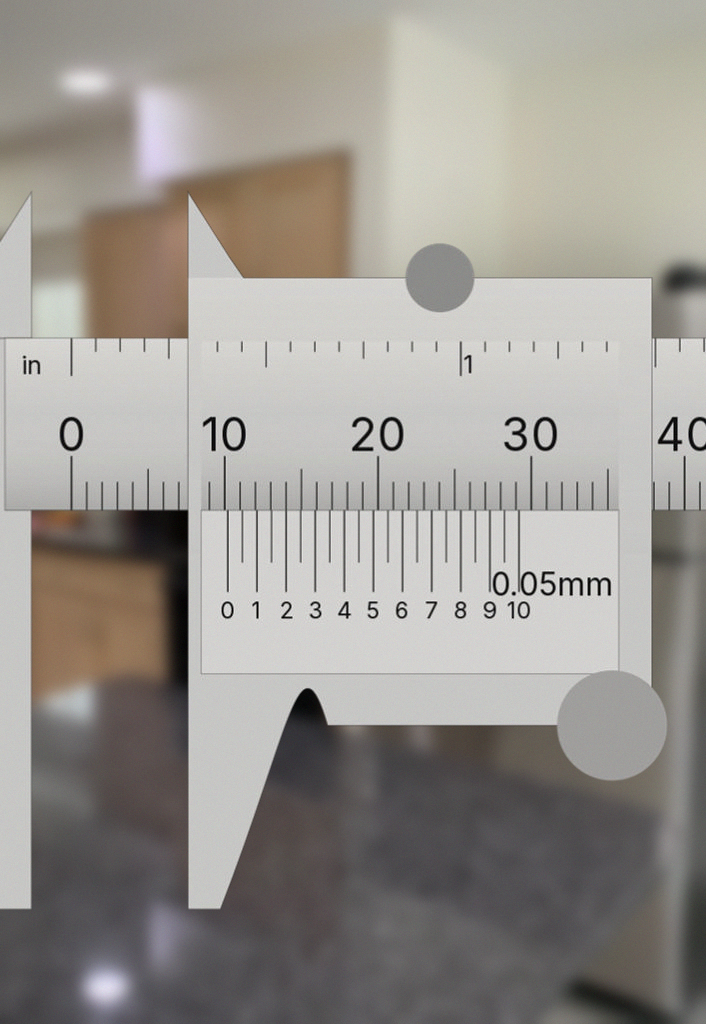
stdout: 10.2
